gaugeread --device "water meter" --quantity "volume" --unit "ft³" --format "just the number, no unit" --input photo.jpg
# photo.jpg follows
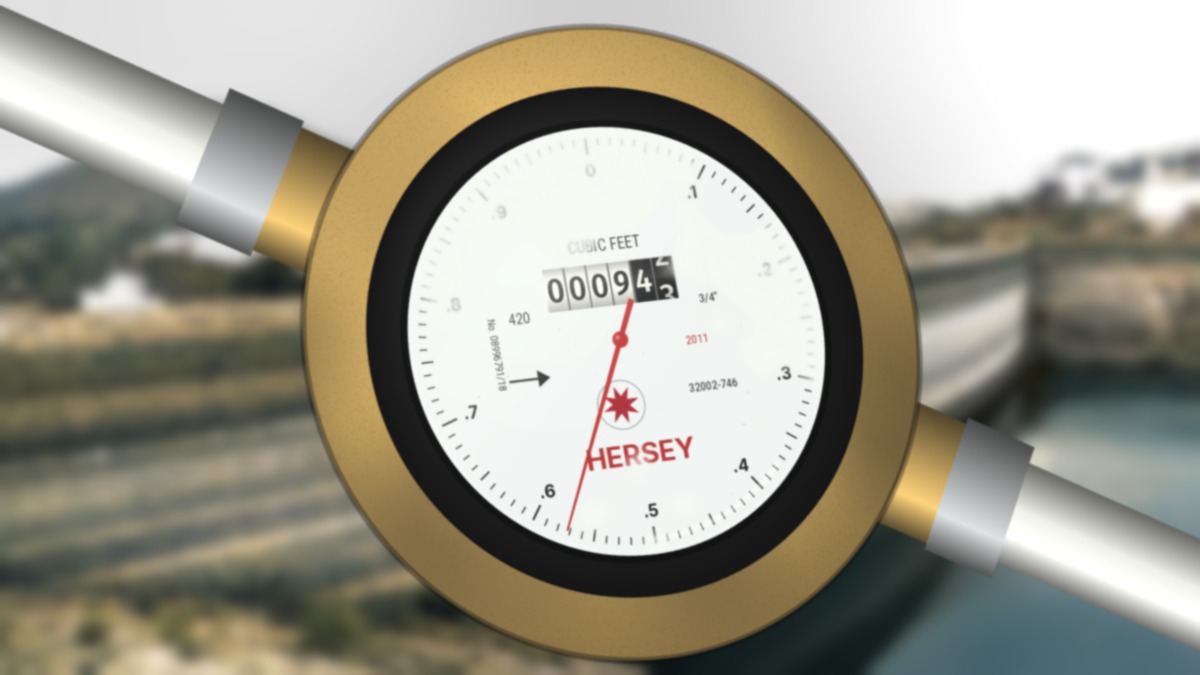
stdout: 942.57
